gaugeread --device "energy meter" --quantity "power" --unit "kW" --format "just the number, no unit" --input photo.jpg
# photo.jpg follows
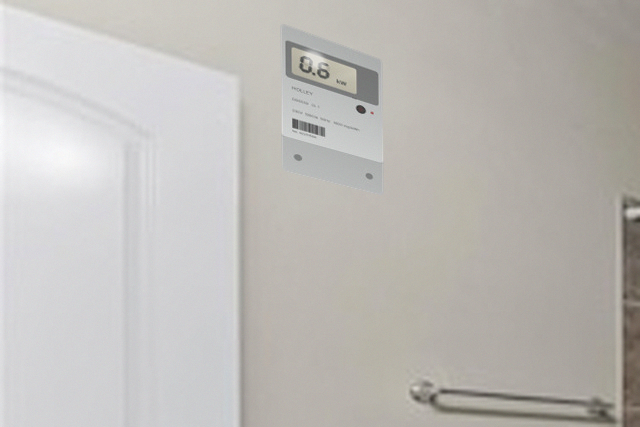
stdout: 0.6
